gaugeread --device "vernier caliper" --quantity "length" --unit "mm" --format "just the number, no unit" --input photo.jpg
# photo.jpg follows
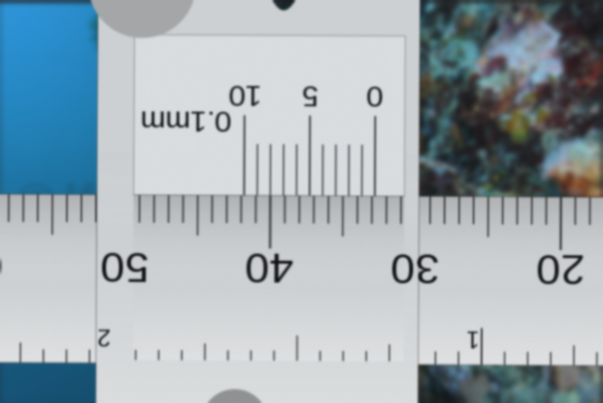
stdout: 32.8
